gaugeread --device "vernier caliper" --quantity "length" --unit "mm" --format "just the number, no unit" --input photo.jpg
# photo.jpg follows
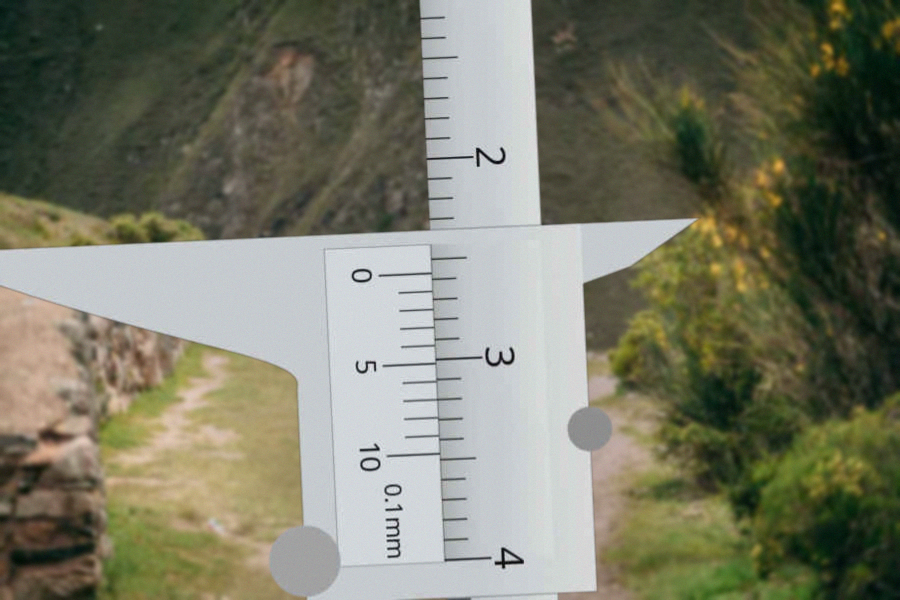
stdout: 25.7
